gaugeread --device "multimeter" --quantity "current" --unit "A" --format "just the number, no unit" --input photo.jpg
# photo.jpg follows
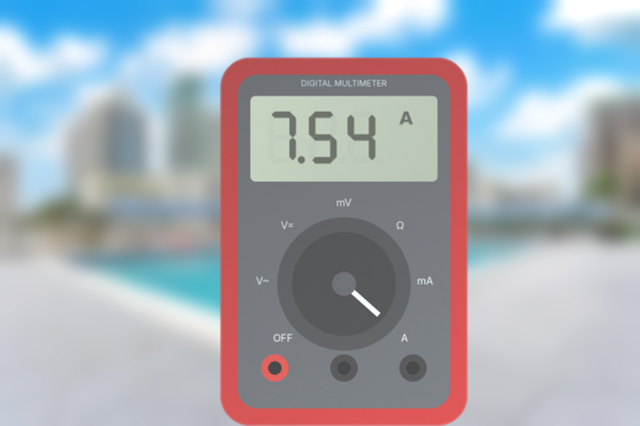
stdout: 7.54
